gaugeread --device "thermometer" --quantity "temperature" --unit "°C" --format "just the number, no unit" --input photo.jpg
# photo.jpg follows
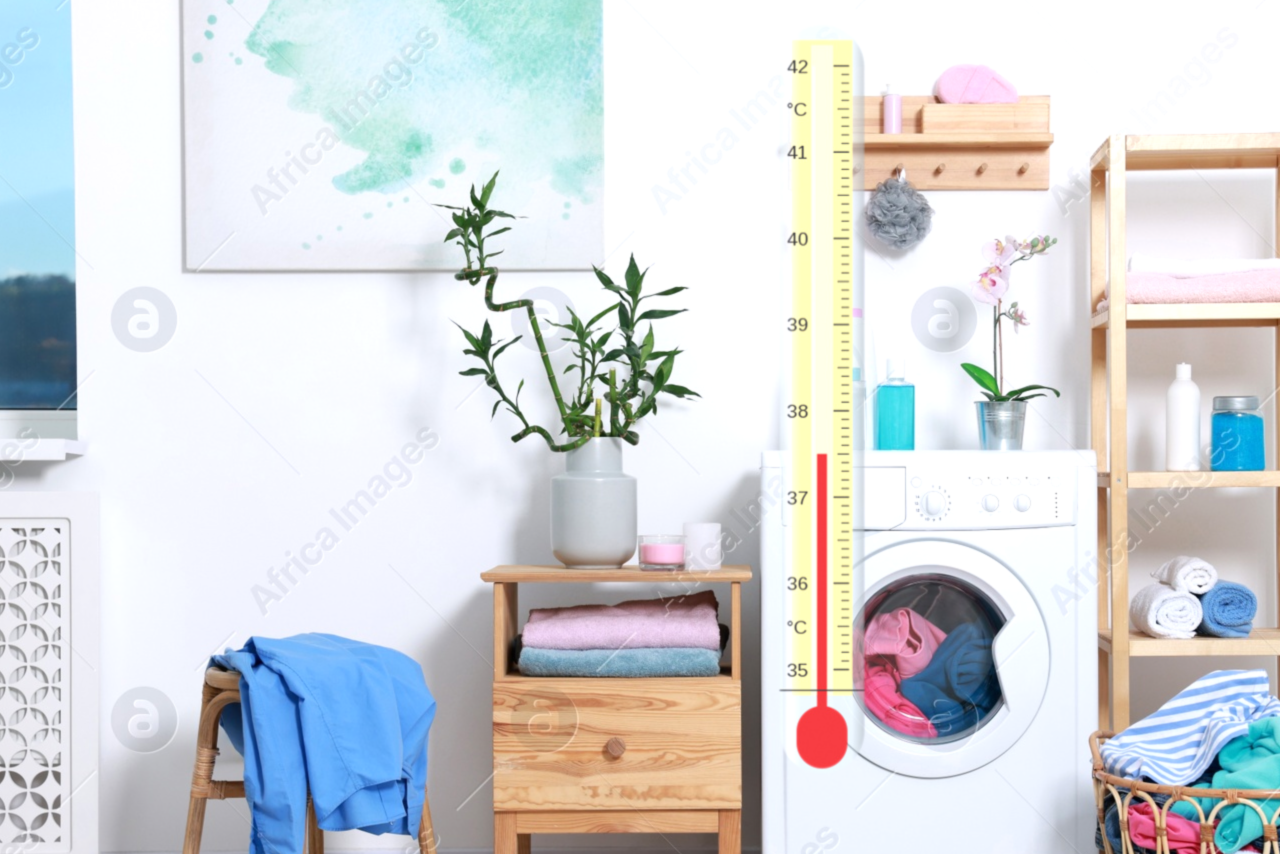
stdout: 37.5
